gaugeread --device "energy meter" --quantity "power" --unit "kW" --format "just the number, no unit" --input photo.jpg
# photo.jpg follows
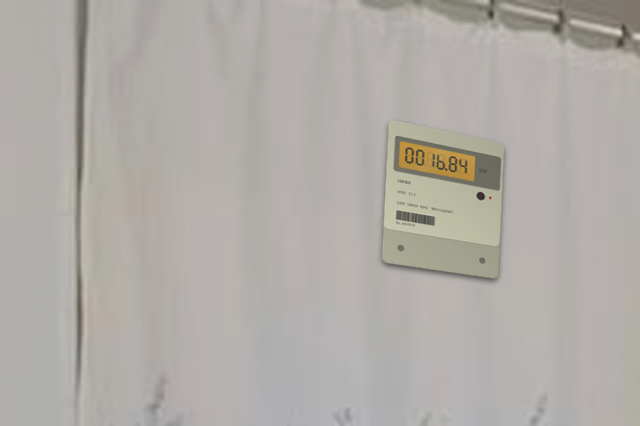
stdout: 16.84
